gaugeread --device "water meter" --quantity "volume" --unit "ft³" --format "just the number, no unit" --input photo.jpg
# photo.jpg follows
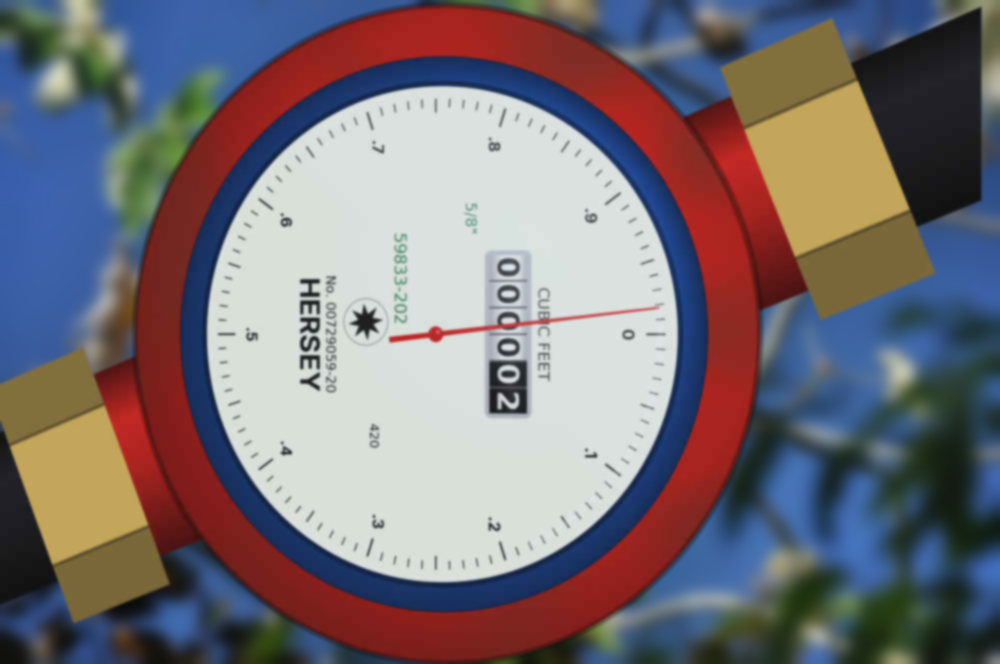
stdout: 1.98
